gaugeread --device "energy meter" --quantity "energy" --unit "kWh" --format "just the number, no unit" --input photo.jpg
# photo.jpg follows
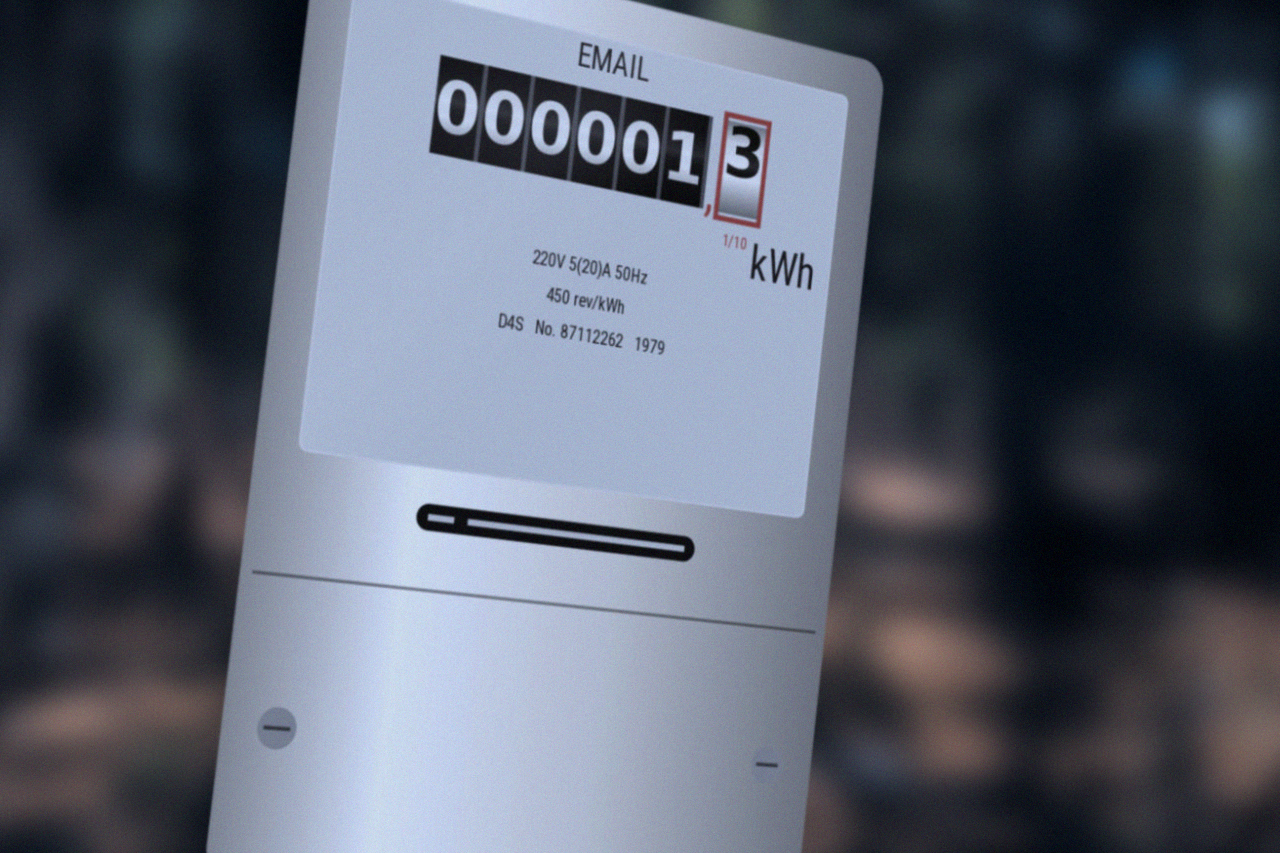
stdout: 1.3
